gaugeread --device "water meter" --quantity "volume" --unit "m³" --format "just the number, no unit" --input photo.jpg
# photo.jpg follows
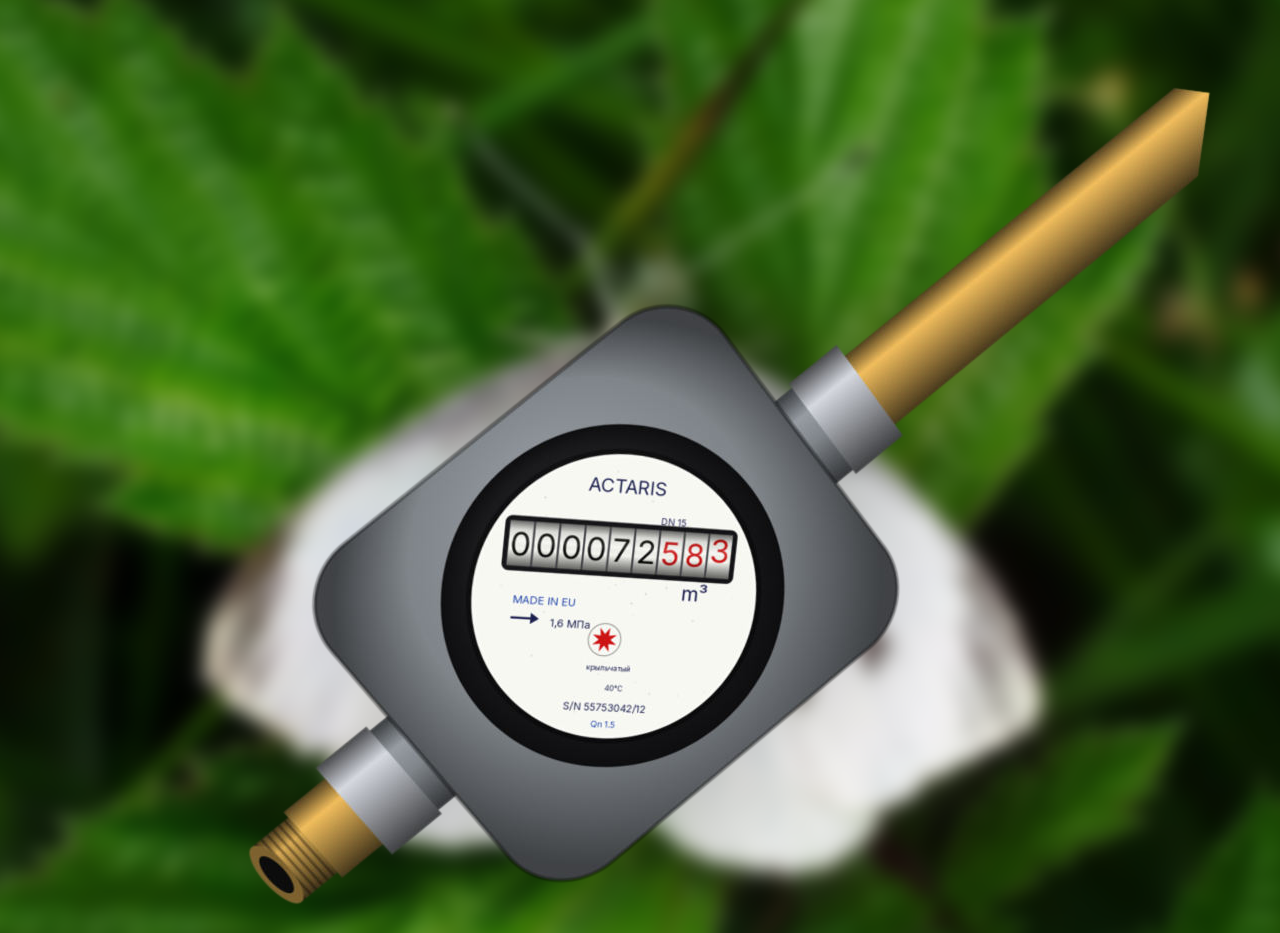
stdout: 72.583
